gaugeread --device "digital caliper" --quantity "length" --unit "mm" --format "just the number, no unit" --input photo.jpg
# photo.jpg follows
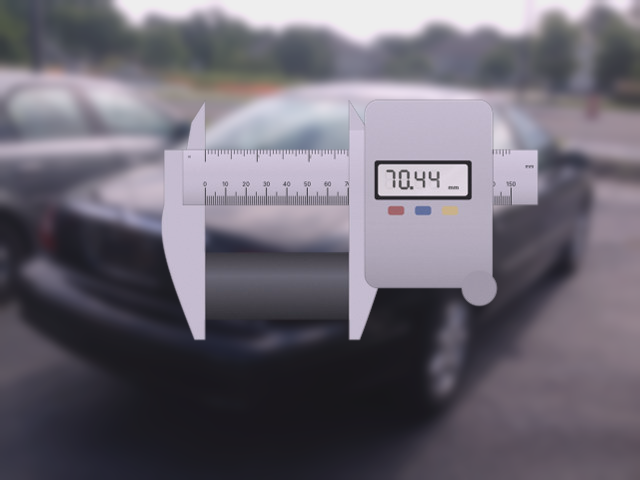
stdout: 70.44
